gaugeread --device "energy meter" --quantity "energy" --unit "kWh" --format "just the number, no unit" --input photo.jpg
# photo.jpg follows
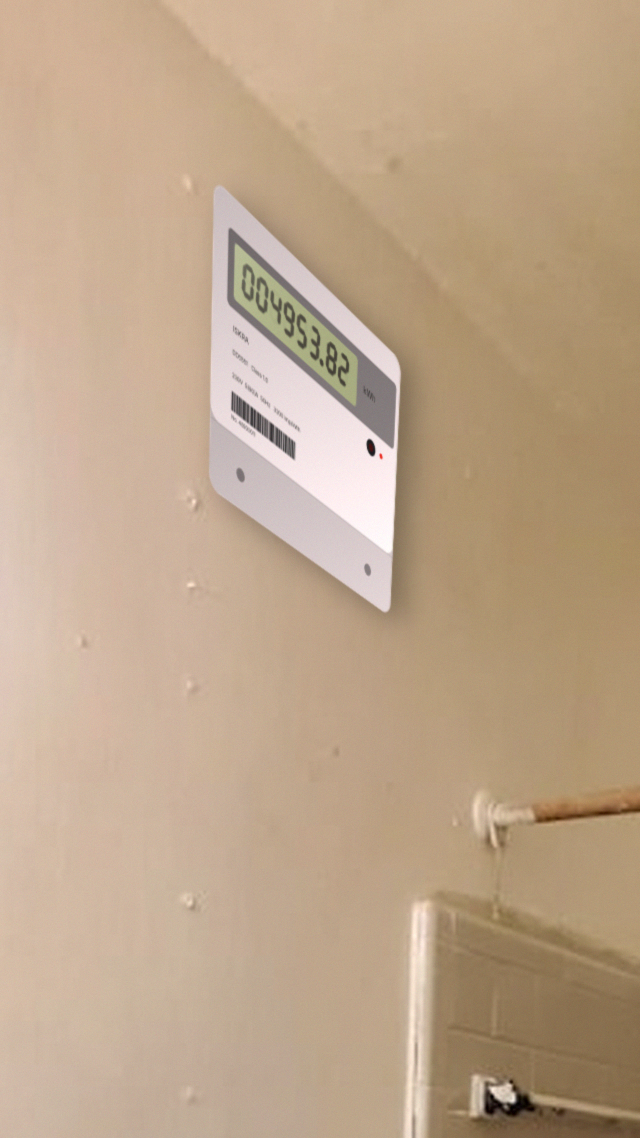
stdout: 4953.82
